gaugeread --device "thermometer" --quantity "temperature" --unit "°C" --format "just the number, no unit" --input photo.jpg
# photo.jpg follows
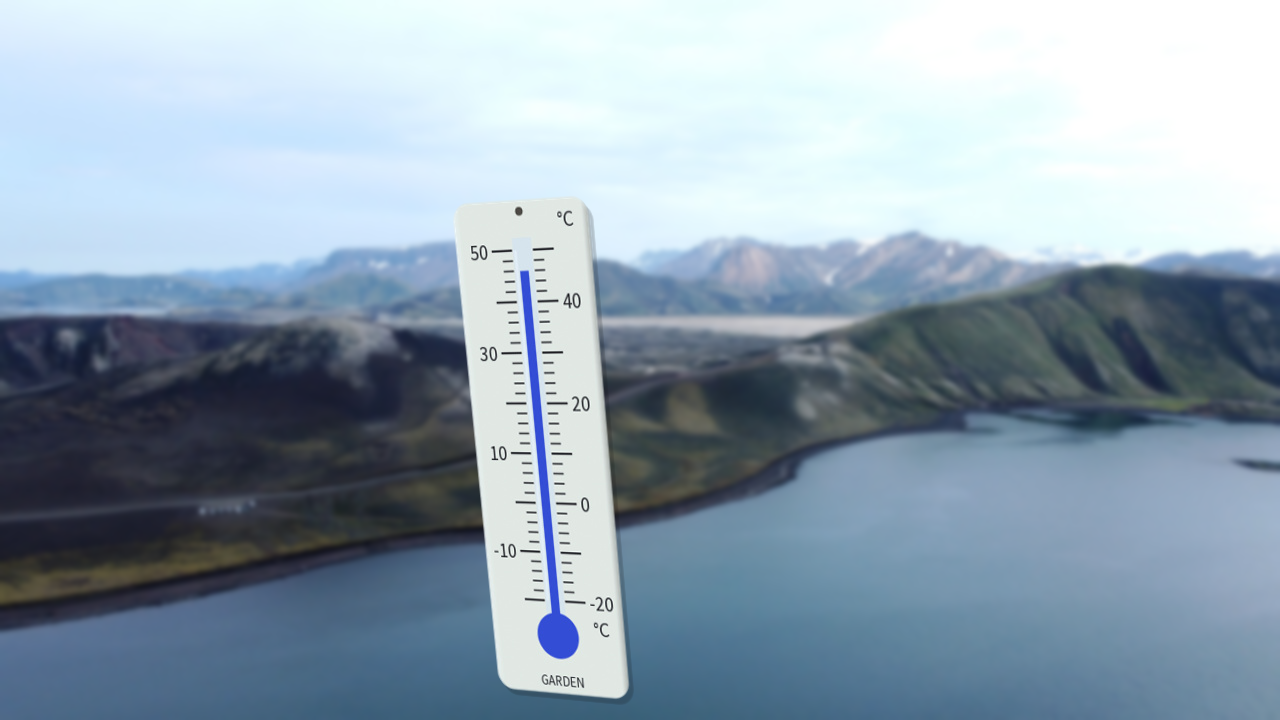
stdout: 46
